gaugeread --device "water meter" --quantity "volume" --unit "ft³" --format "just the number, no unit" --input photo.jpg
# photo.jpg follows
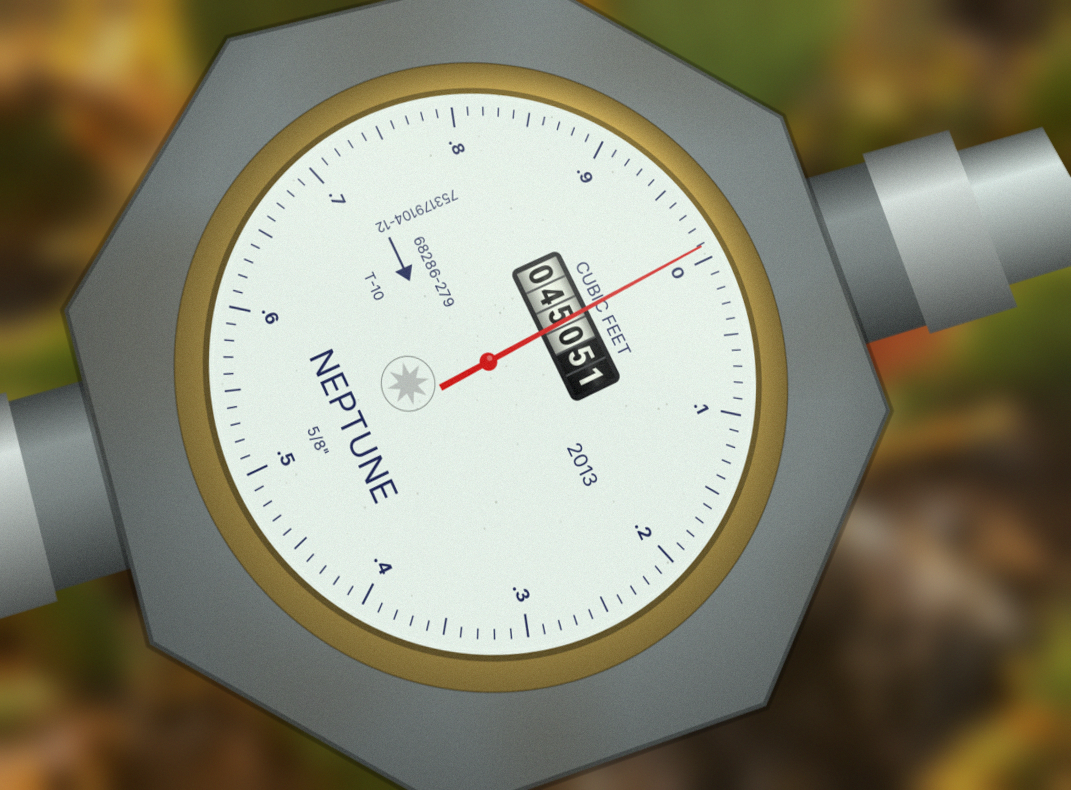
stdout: 45050.99
